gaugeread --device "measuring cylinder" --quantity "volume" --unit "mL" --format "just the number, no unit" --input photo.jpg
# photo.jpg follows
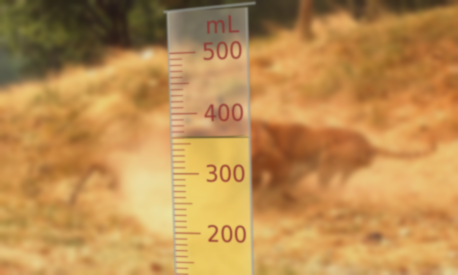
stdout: 360
